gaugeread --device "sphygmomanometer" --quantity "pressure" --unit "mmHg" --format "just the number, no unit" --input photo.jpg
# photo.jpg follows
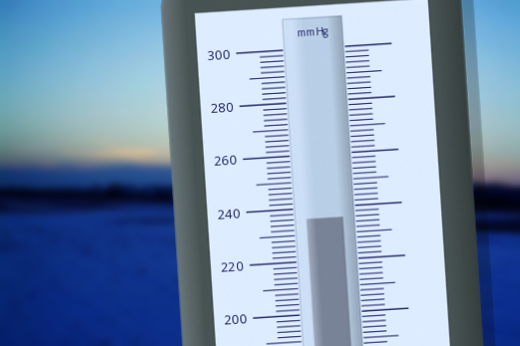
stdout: 236
